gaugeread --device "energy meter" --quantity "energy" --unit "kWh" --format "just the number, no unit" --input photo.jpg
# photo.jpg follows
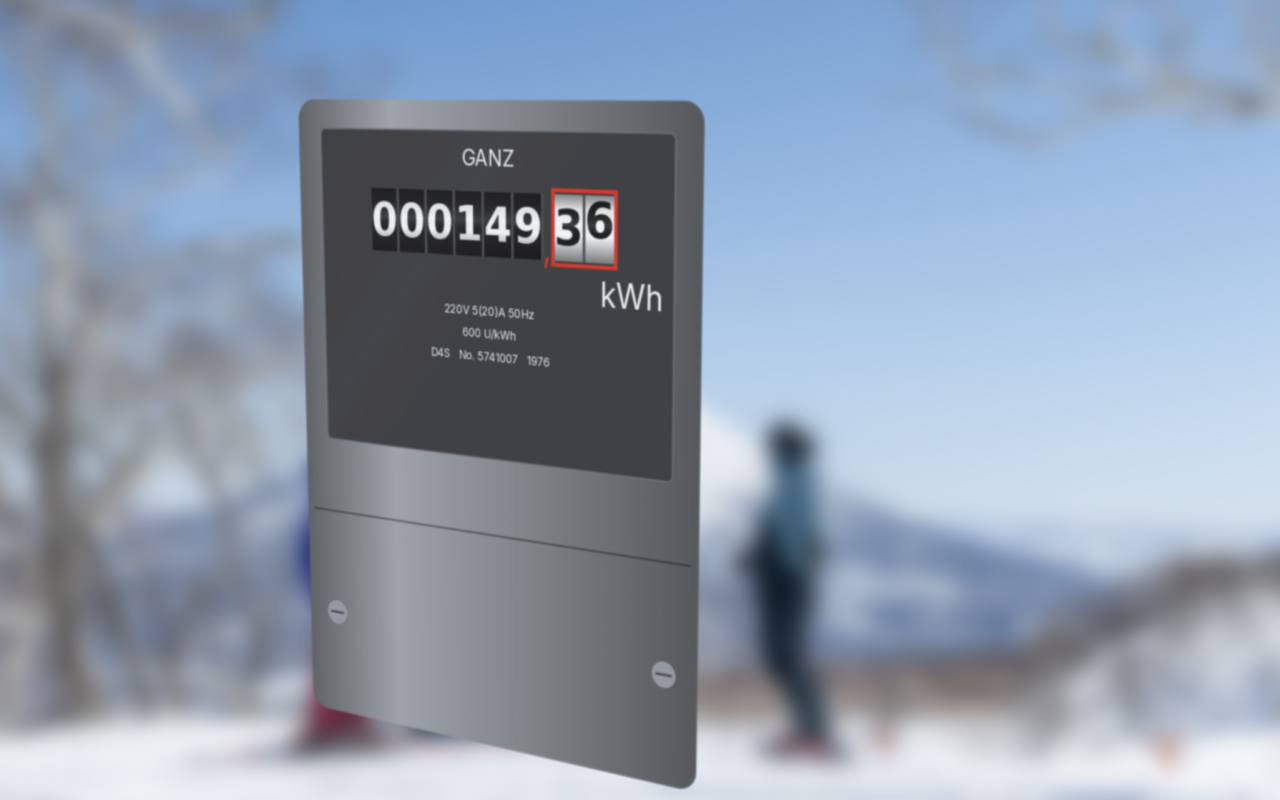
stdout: 149.36
